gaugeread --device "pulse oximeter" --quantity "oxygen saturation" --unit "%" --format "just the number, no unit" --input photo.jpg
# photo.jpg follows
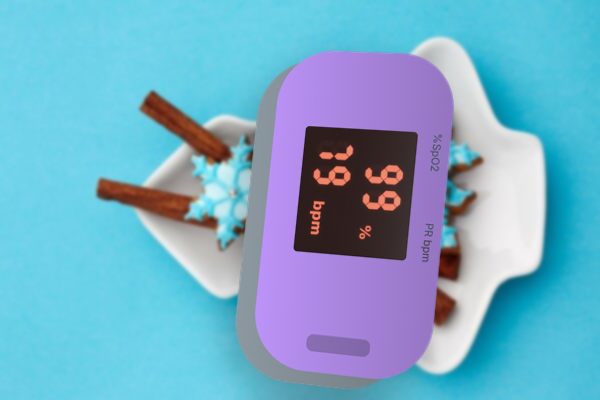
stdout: 99
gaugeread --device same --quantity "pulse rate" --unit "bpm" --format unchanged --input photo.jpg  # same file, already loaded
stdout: 79
